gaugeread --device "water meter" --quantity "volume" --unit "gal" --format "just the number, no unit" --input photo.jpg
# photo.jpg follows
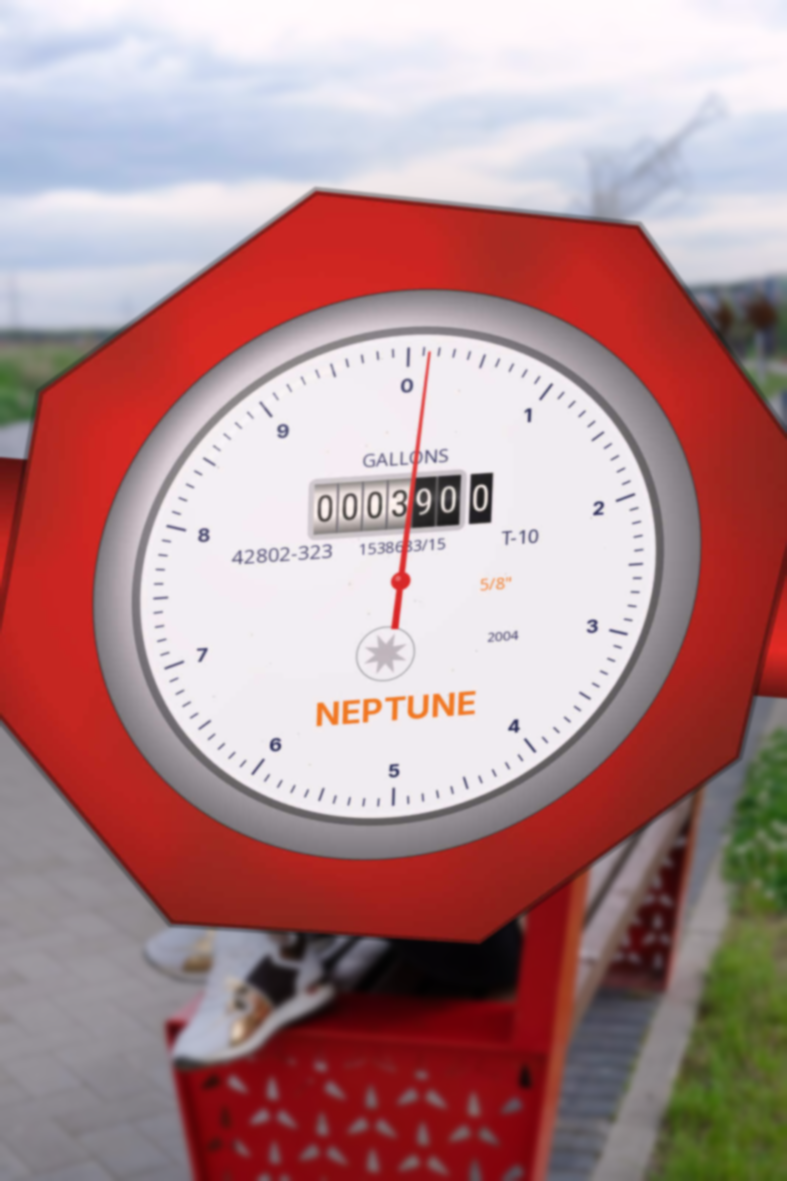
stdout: 3900.1
